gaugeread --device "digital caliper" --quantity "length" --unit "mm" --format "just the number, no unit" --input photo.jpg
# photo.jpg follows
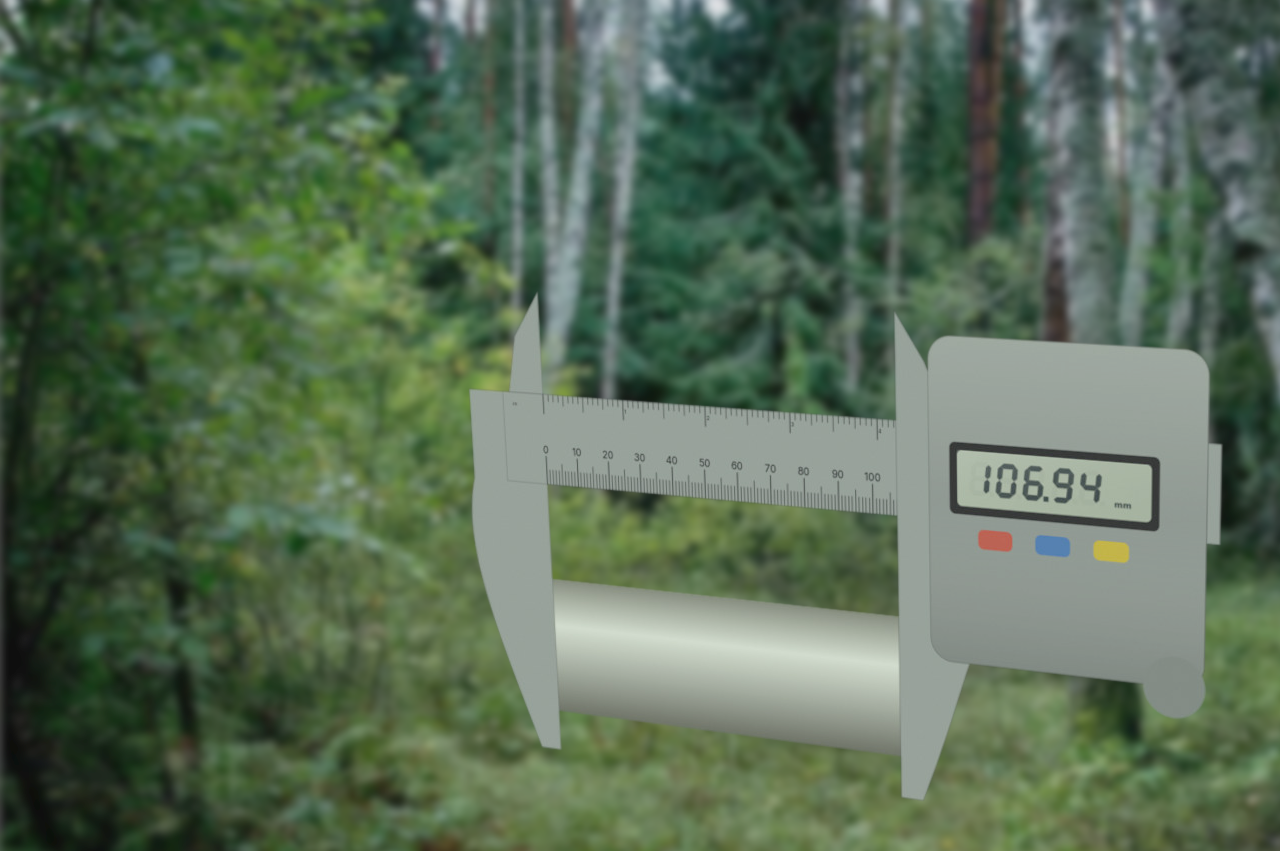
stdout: 106.94
